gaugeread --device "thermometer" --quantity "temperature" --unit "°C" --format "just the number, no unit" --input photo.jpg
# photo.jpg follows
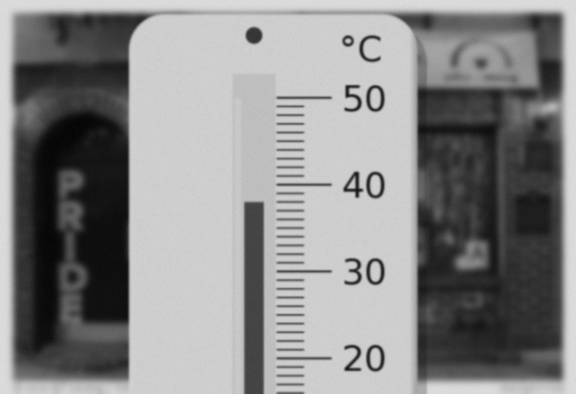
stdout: 38
